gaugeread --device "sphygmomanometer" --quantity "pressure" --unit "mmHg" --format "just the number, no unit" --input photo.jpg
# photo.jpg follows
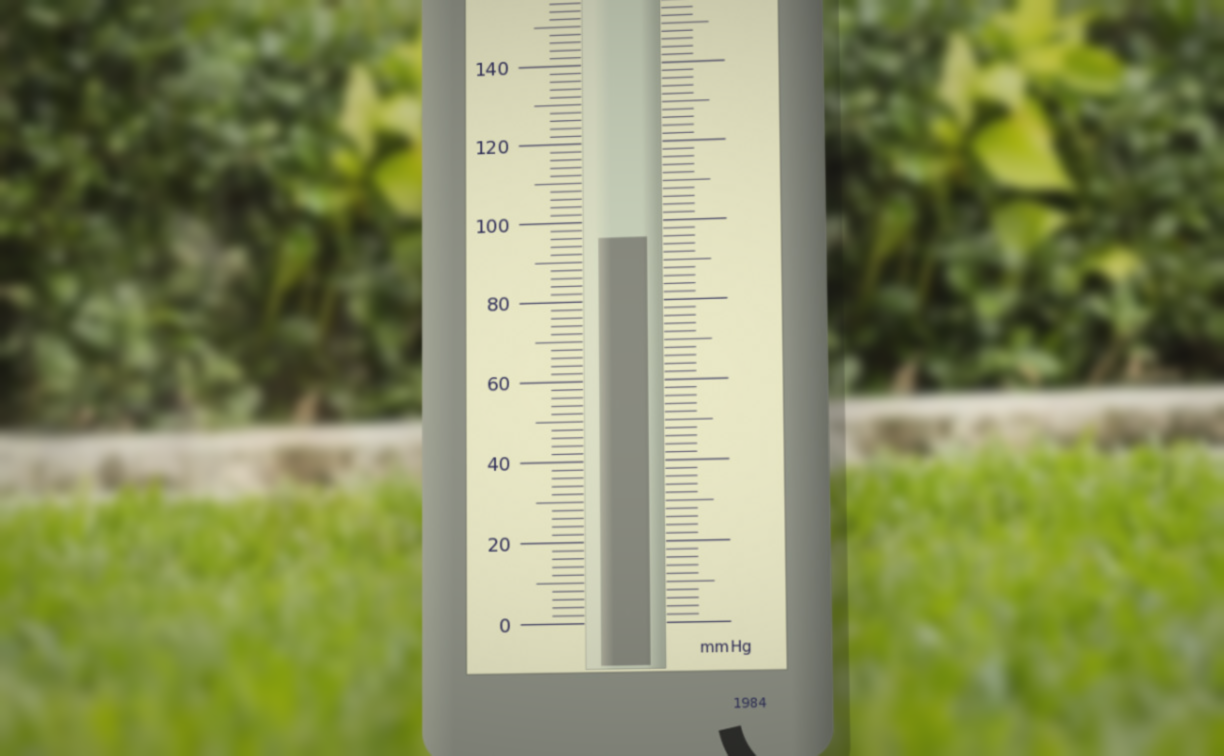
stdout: 96
